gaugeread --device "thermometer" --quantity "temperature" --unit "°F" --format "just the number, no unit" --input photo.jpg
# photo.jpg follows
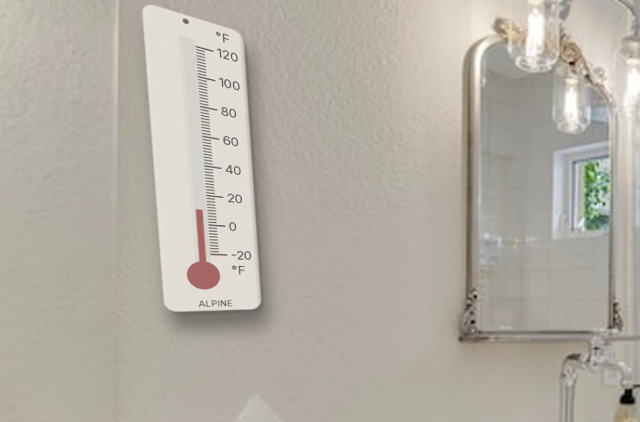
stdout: 10
